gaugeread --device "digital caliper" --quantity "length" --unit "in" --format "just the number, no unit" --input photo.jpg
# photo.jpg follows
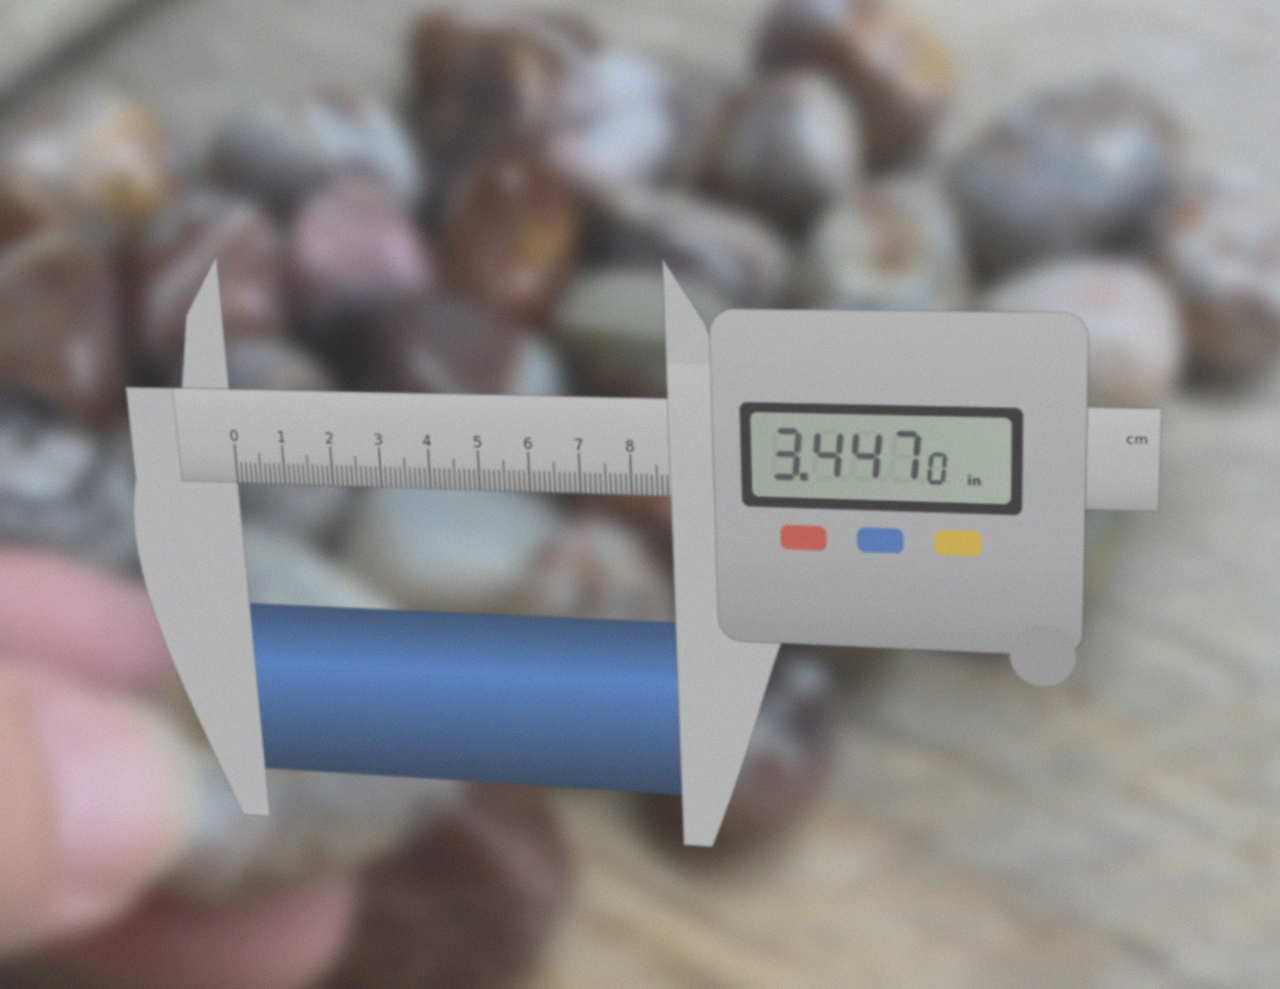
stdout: 3.4470
